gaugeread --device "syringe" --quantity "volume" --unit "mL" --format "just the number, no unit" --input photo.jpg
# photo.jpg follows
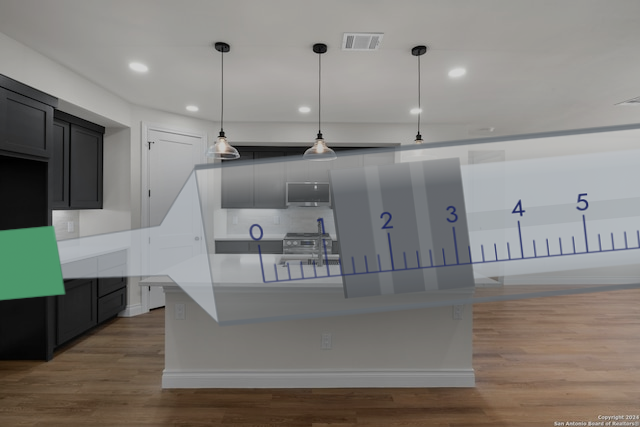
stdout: 1.2
